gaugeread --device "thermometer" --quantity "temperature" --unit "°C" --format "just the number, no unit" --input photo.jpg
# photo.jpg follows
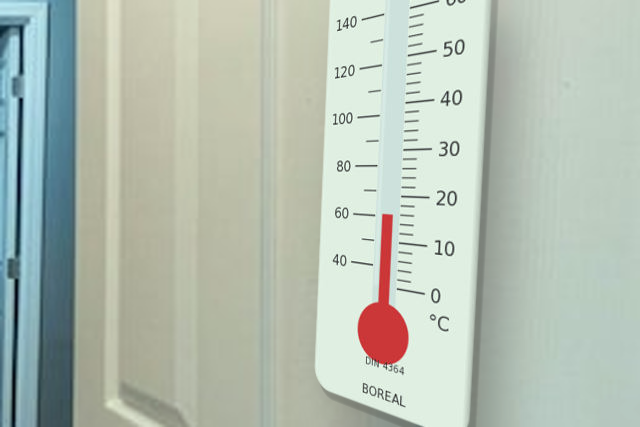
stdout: 16
